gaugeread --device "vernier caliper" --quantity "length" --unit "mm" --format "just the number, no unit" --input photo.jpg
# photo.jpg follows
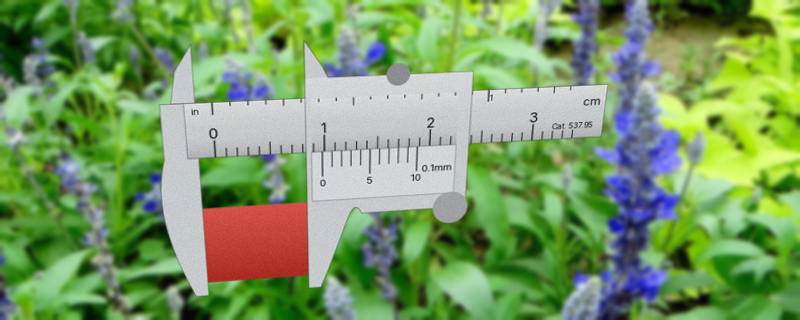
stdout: 9.8
